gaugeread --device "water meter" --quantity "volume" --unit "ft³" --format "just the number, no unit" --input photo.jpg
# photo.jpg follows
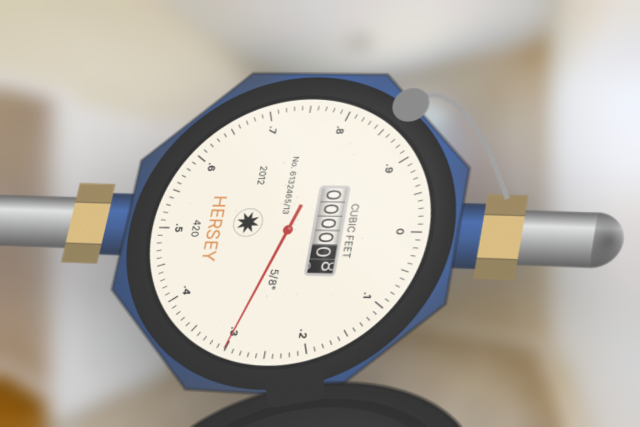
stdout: 8.30
